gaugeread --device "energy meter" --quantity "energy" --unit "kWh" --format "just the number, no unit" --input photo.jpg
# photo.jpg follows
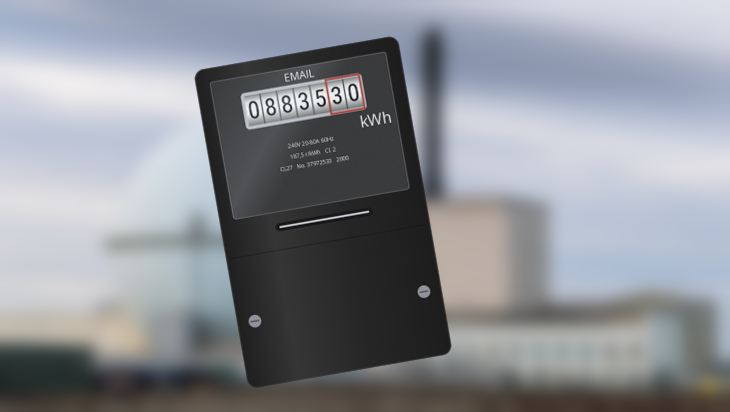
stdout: 8835.30
